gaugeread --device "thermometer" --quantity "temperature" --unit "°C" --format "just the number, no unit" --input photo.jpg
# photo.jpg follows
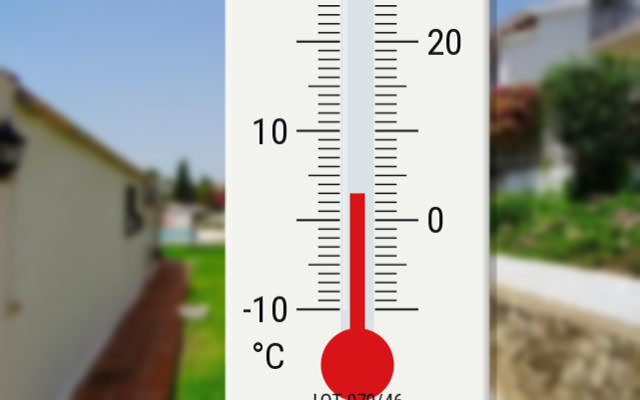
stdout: 3
